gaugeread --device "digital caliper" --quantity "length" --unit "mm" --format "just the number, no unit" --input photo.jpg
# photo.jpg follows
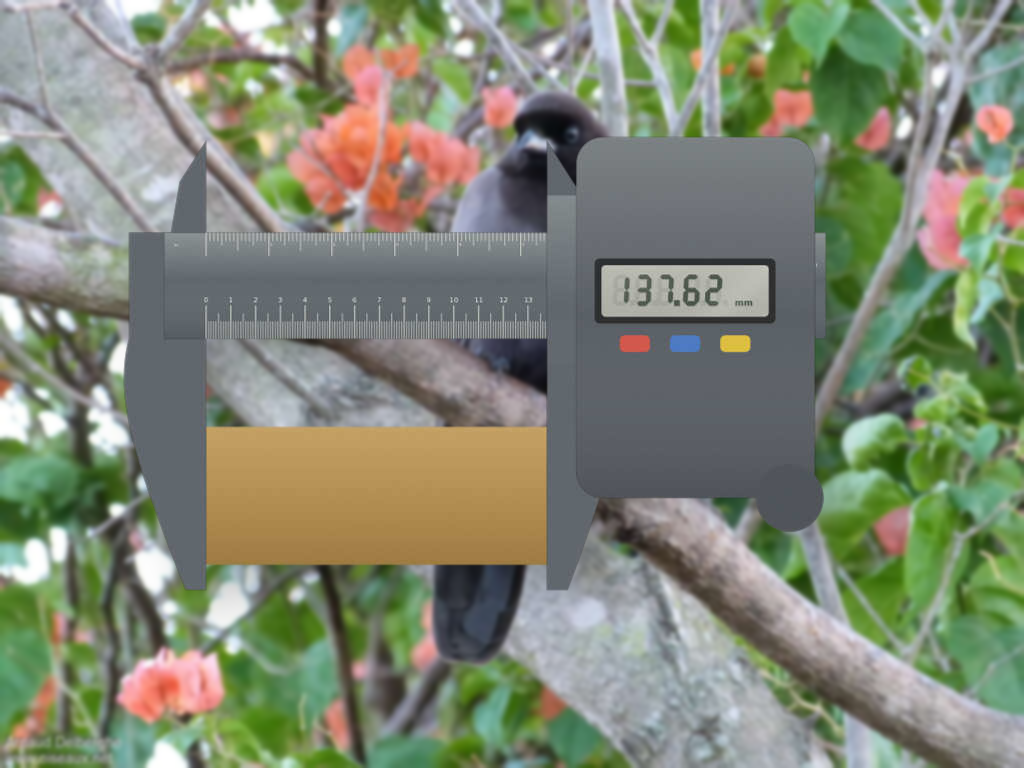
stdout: 137.62
